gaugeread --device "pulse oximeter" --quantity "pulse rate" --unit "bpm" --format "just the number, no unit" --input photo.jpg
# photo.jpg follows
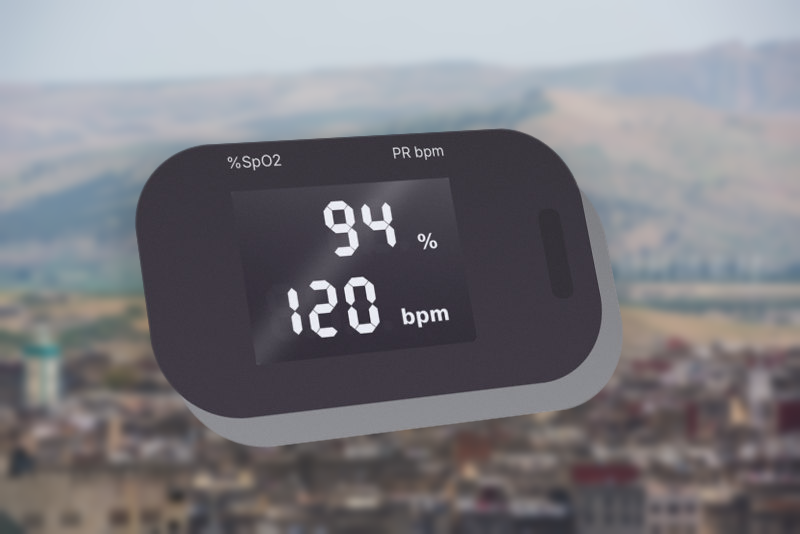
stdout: 120
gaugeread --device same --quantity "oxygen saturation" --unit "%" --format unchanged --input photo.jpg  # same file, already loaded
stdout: 94
